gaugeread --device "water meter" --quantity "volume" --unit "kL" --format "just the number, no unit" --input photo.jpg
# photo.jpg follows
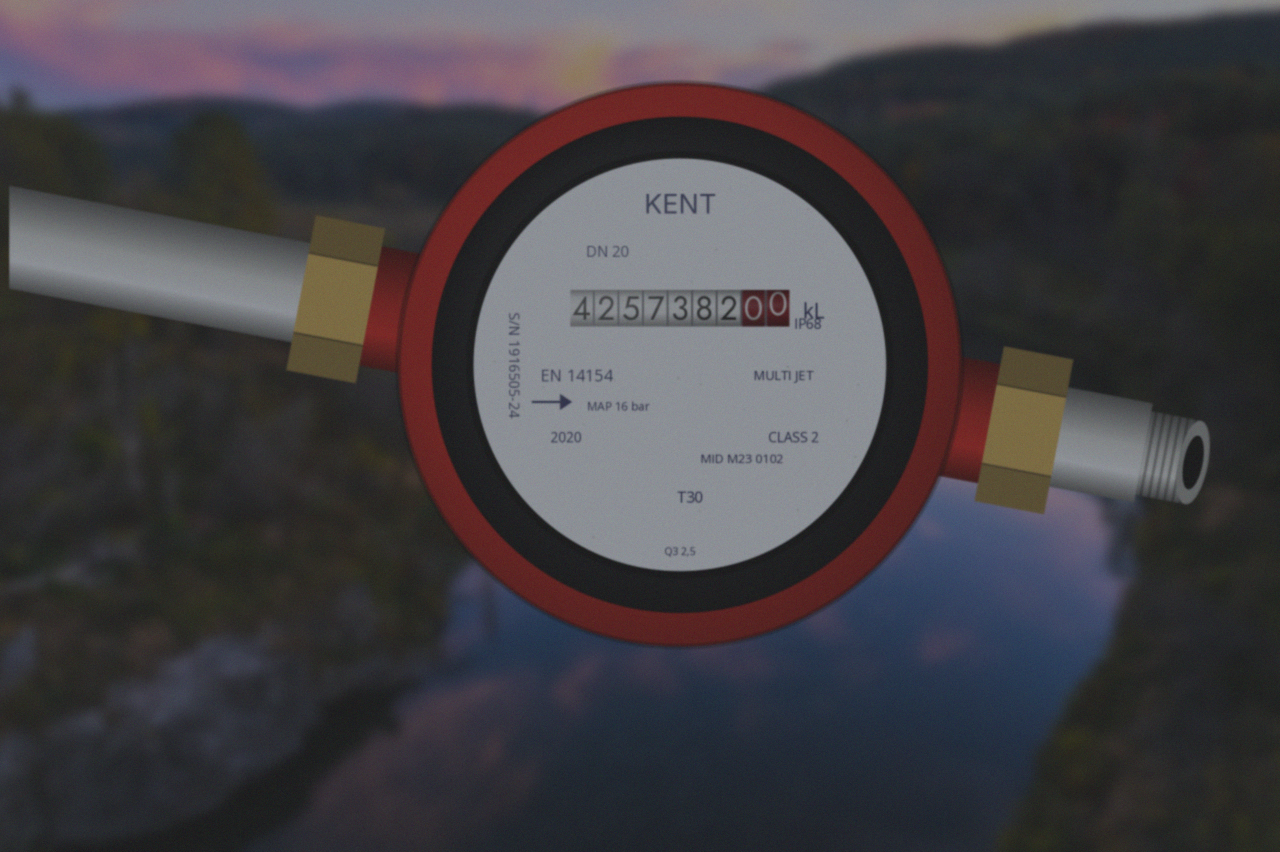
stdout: 4257382.00
